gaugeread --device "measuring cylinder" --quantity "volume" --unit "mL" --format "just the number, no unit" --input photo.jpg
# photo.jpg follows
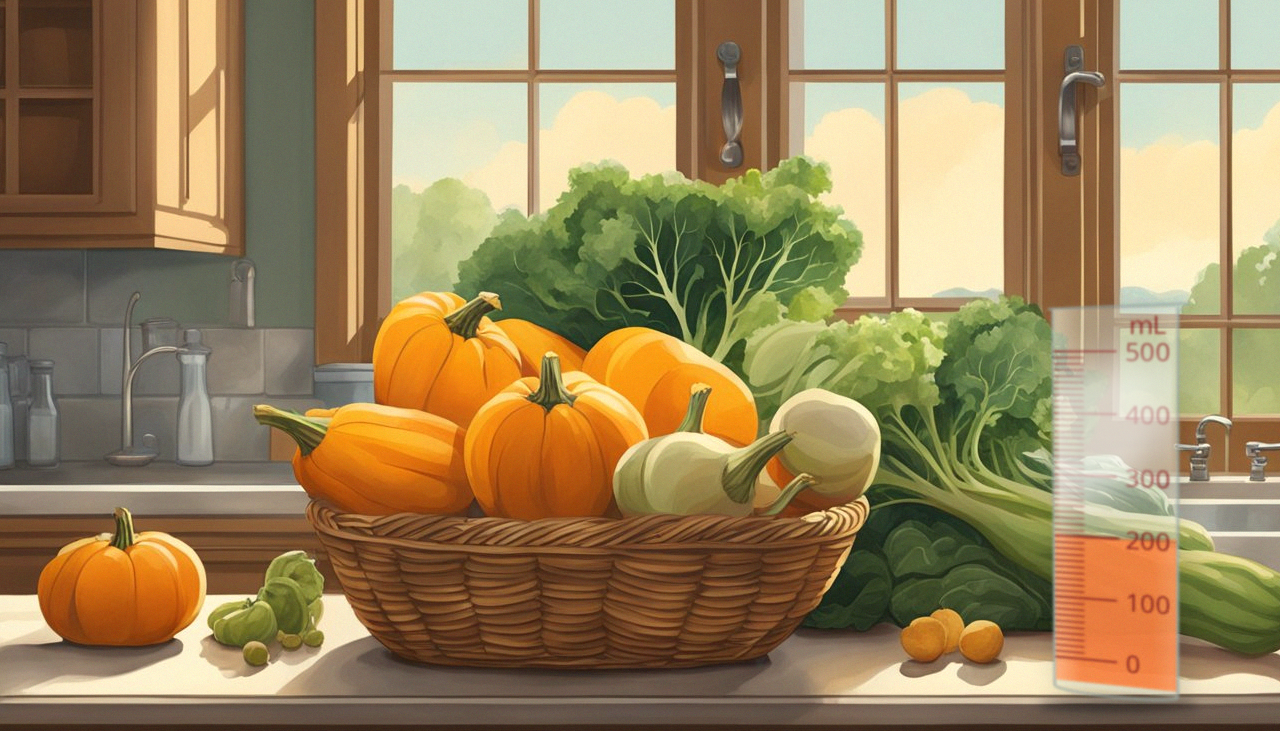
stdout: 200
